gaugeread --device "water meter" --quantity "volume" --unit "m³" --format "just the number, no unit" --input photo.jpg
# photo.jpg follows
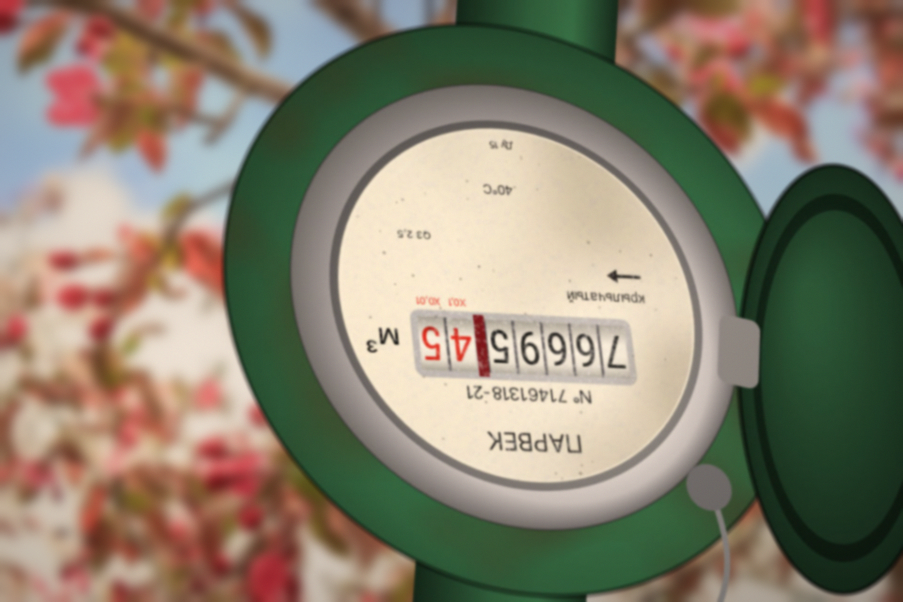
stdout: 76695.45
